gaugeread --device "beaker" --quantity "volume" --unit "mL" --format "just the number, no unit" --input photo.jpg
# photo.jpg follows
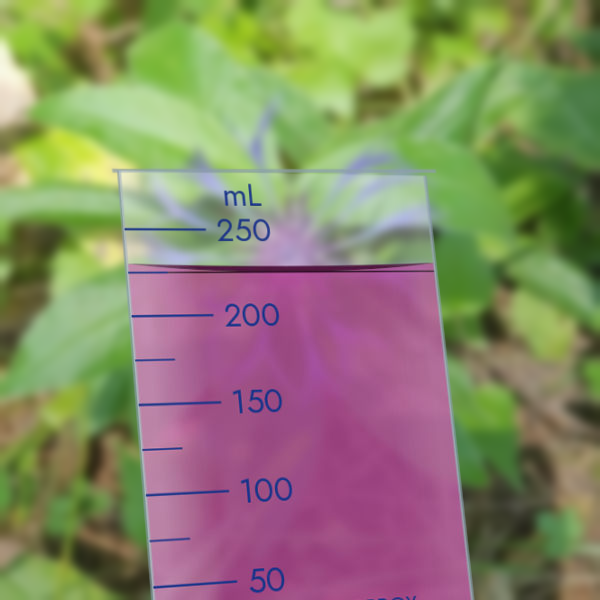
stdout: 225
